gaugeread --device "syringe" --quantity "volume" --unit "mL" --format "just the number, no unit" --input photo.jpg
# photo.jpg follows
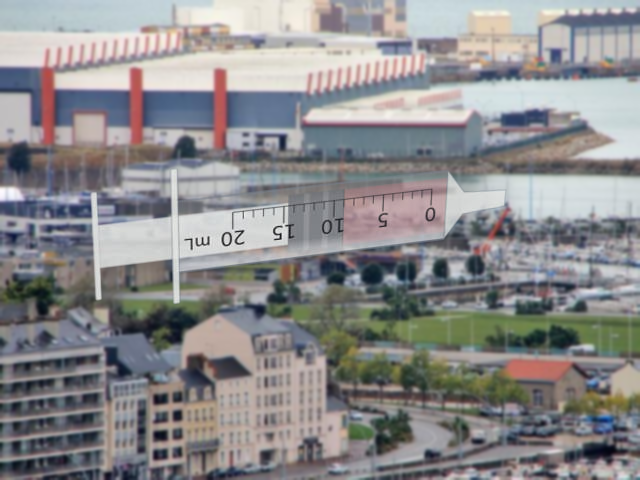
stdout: 9
